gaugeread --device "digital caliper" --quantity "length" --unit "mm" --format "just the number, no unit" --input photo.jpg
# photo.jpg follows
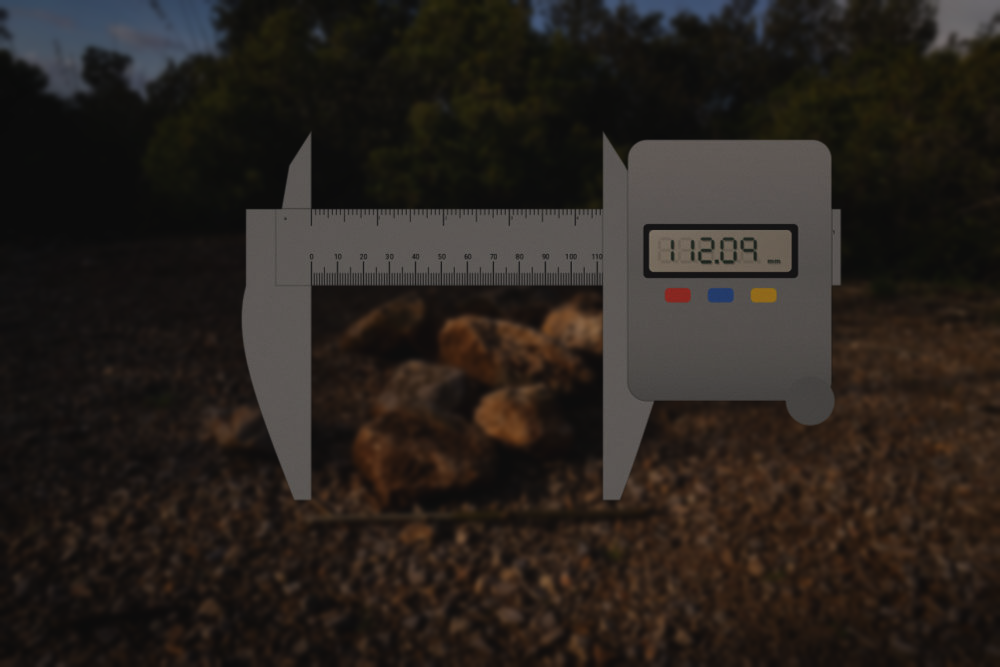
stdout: 112.09
